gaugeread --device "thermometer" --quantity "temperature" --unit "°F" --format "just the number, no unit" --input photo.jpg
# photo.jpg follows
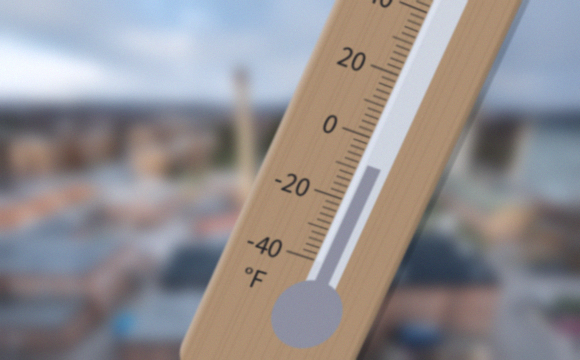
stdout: -8
